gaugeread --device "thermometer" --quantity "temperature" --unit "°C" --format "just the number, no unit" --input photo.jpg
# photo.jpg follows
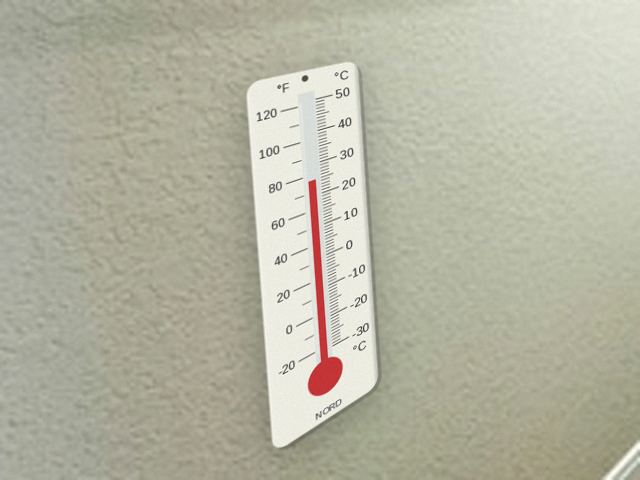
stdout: 25
